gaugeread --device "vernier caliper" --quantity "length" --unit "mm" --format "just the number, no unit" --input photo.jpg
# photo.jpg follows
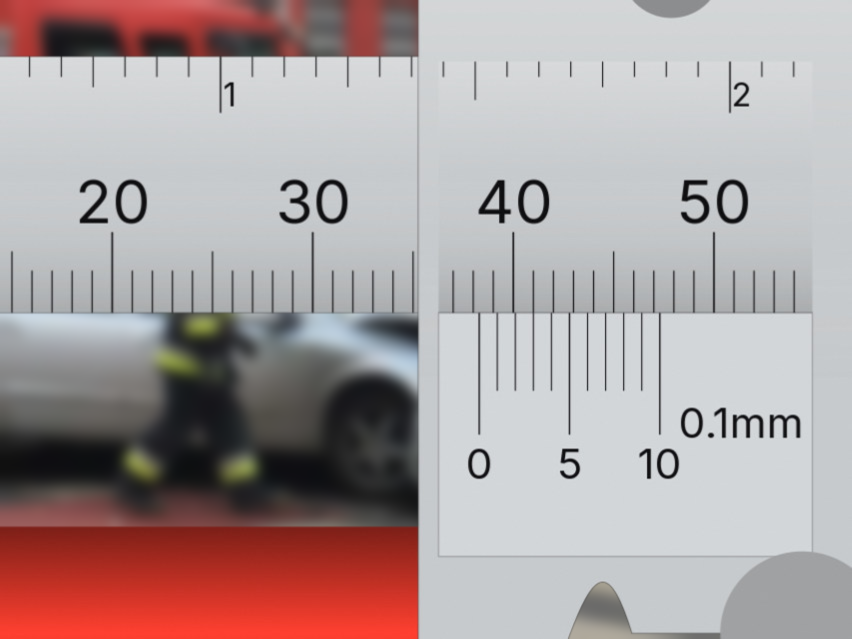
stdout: 38.3
